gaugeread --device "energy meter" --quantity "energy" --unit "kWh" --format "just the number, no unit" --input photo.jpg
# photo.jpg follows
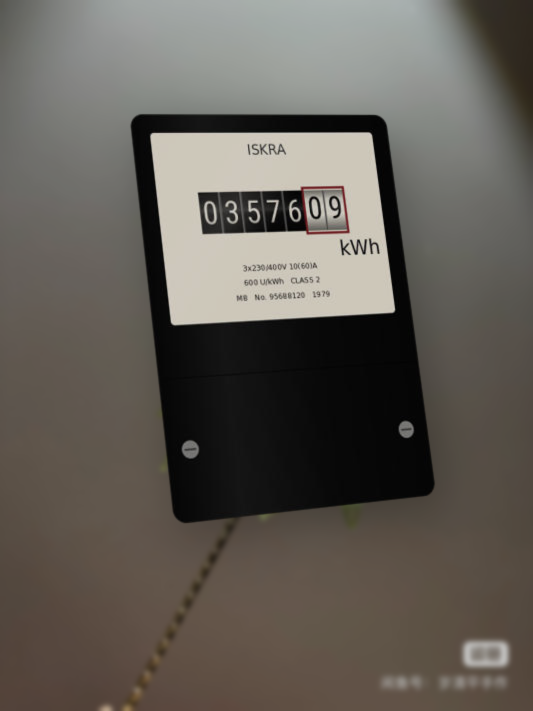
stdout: 3576.09
